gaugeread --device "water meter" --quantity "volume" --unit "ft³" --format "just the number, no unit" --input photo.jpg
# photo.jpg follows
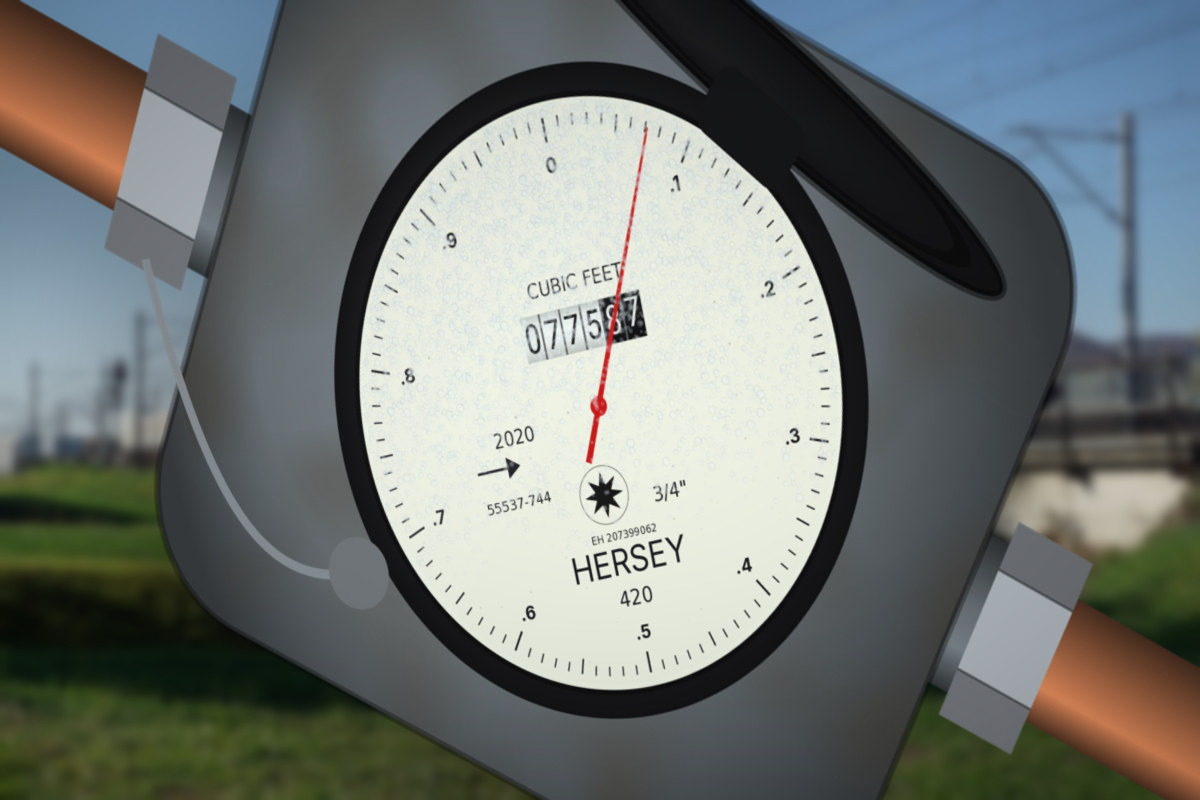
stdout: 77587.07
